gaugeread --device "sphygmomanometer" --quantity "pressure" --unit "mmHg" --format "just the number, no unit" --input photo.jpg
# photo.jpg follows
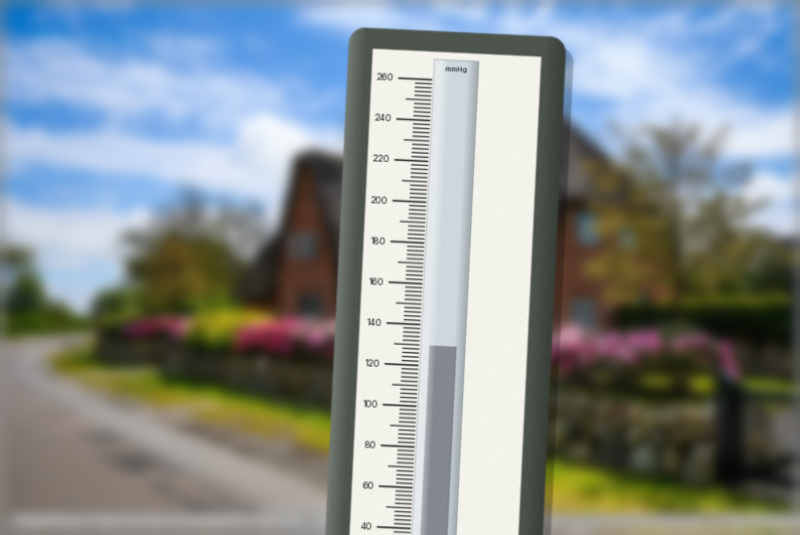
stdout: 130
